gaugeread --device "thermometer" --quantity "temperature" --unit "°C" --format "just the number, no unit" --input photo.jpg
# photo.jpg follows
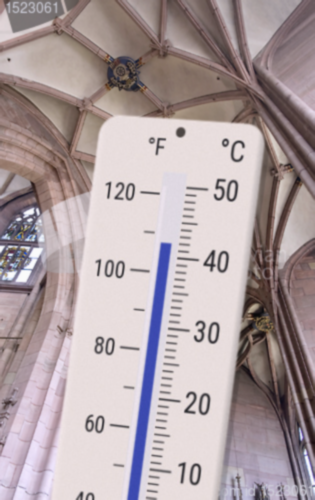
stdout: 42
